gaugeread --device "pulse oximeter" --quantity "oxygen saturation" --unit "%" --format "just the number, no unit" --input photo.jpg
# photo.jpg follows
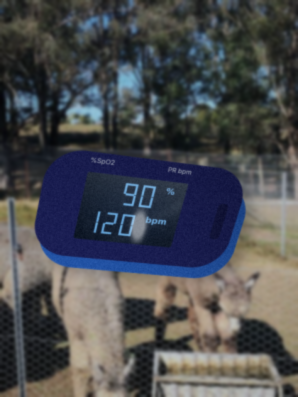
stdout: 90
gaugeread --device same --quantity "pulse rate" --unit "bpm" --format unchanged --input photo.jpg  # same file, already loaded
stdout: 120
